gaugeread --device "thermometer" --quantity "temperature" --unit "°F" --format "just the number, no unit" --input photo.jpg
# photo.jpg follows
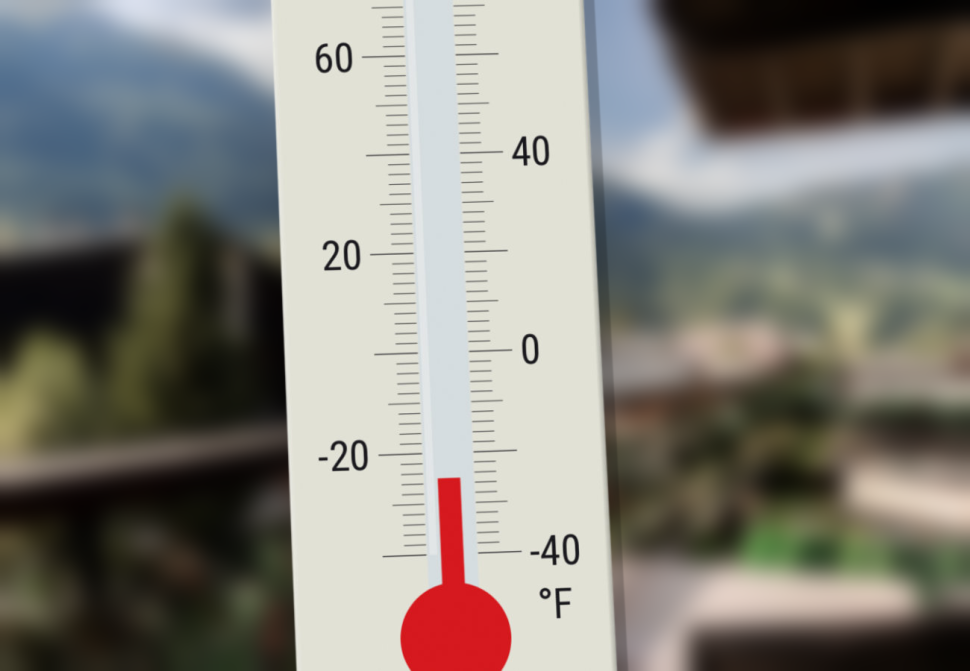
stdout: -25
